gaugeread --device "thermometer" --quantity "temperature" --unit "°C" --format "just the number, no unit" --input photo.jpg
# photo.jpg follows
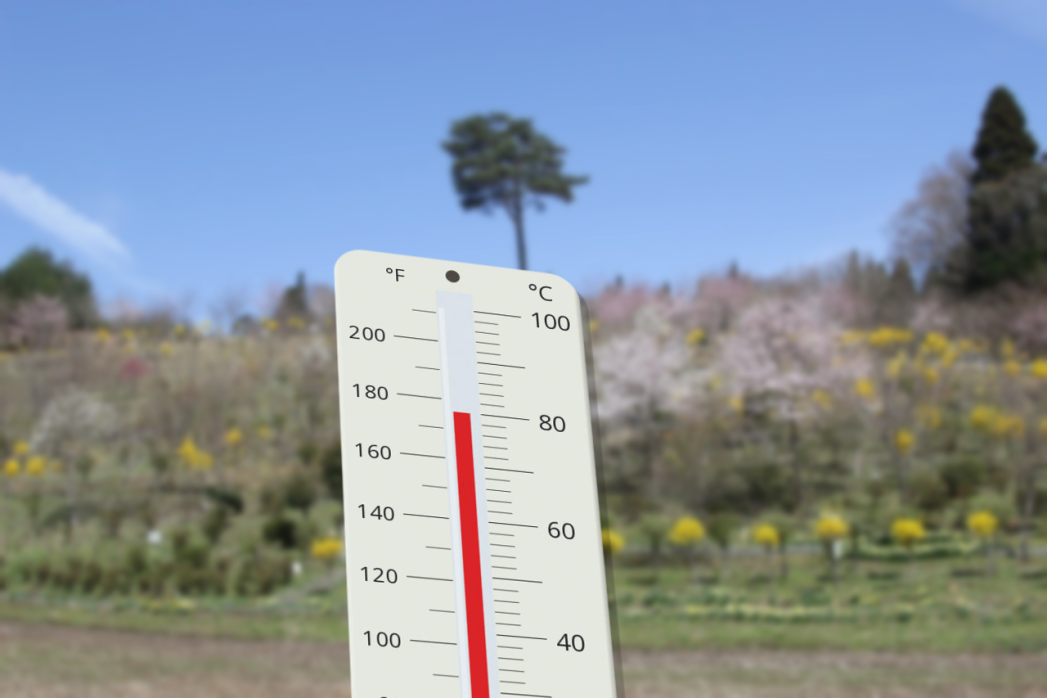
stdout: 80
